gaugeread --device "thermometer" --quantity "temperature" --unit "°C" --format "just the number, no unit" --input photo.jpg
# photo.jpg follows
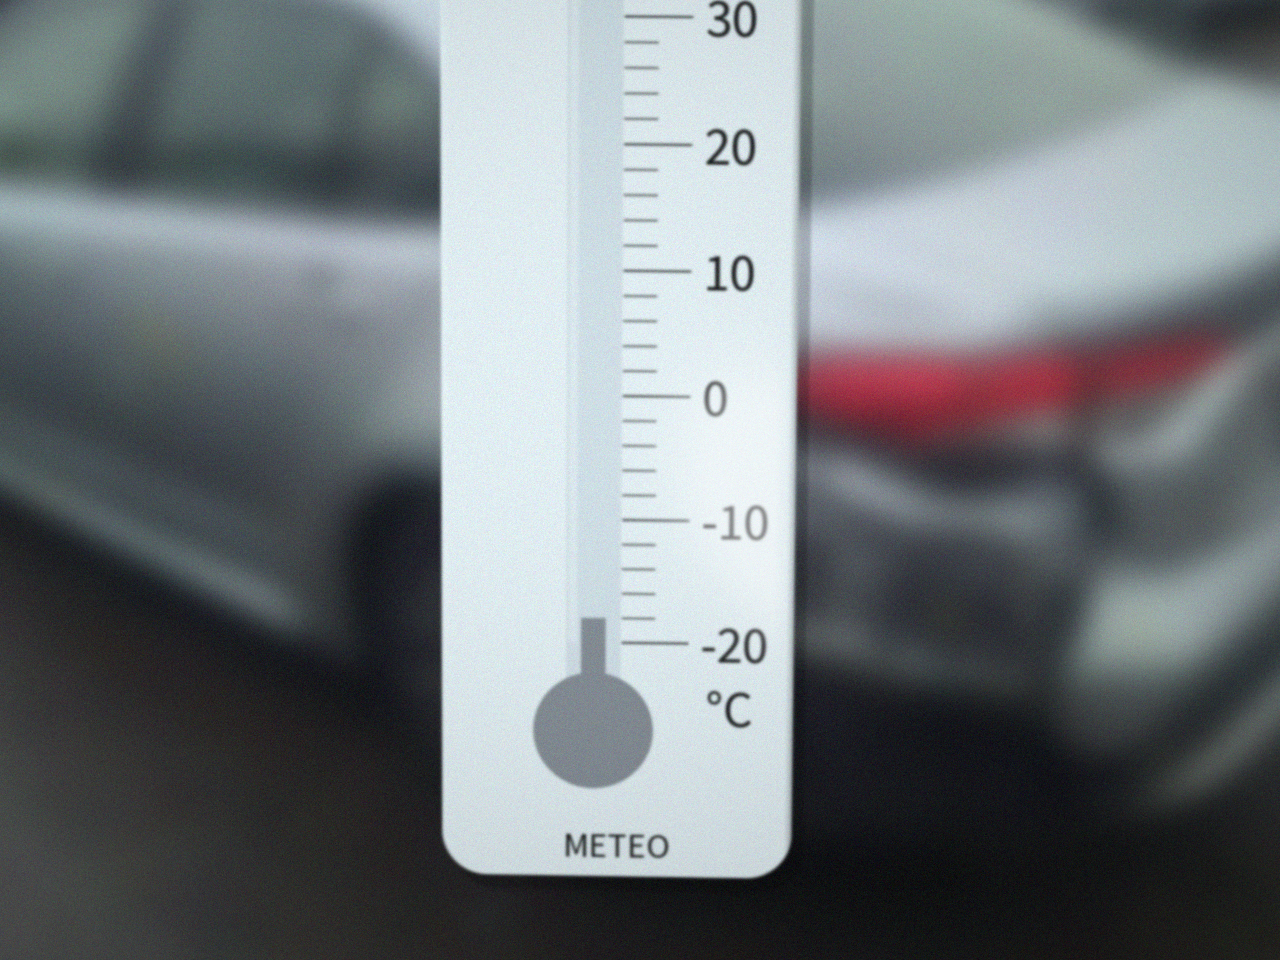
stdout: -18
